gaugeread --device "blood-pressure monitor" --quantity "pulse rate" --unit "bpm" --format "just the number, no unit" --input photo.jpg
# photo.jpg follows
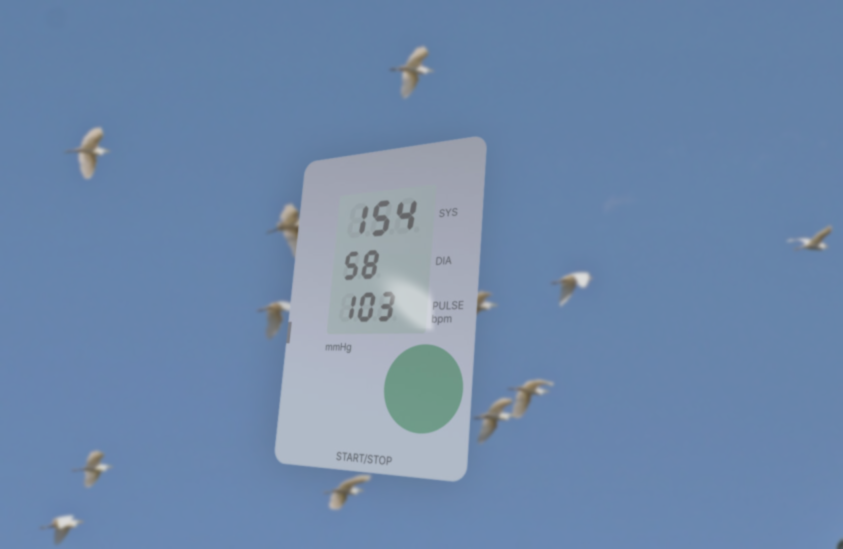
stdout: 103
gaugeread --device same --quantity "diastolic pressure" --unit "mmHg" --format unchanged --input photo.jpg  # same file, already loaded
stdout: 58
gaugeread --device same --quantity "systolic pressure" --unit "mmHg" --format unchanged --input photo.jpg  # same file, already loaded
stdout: 154
